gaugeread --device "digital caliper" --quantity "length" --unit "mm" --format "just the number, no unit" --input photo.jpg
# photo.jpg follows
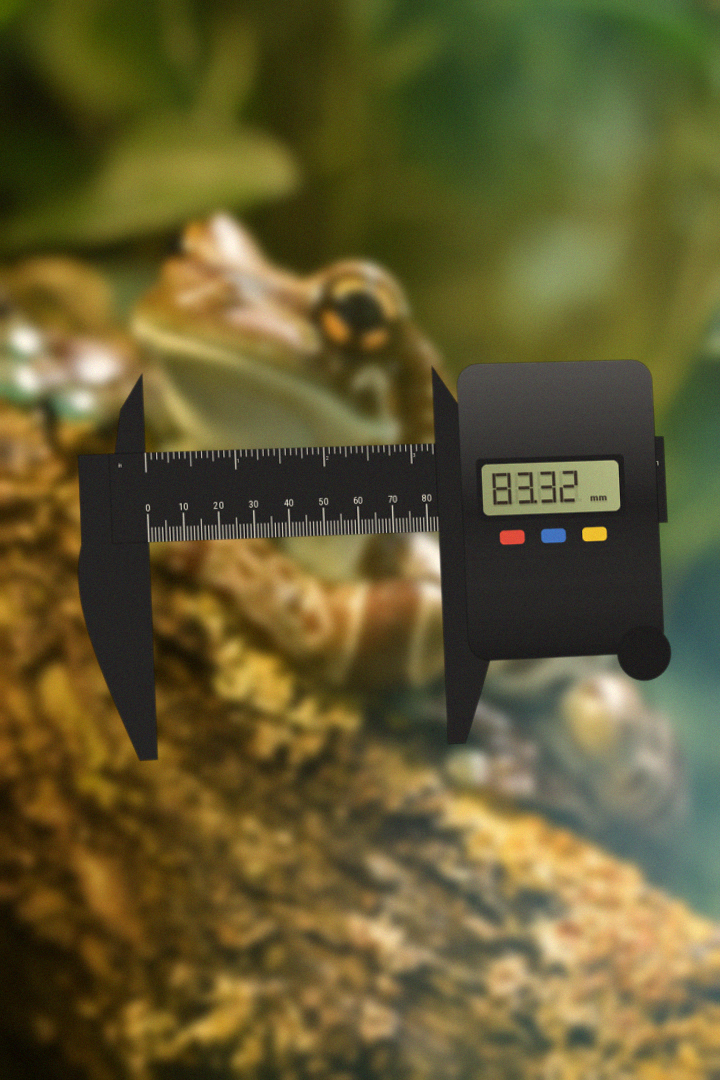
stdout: 83.32
